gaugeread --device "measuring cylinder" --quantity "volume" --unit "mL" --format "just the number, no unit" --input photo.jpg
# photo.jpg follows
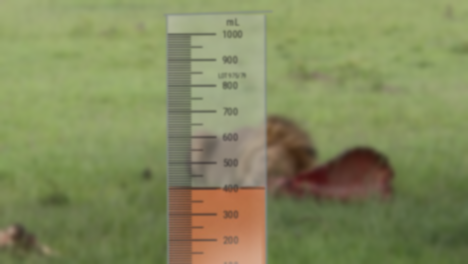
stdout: 400
